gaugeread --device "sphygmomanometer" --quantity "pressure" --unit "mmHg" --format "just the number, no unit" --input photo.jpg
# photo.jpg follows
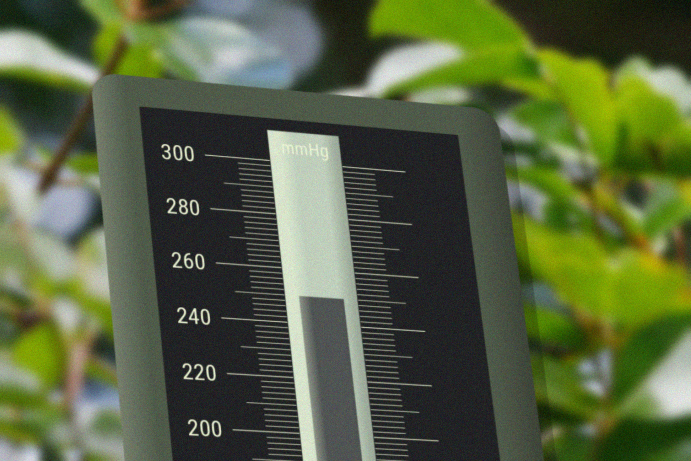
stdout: 250
